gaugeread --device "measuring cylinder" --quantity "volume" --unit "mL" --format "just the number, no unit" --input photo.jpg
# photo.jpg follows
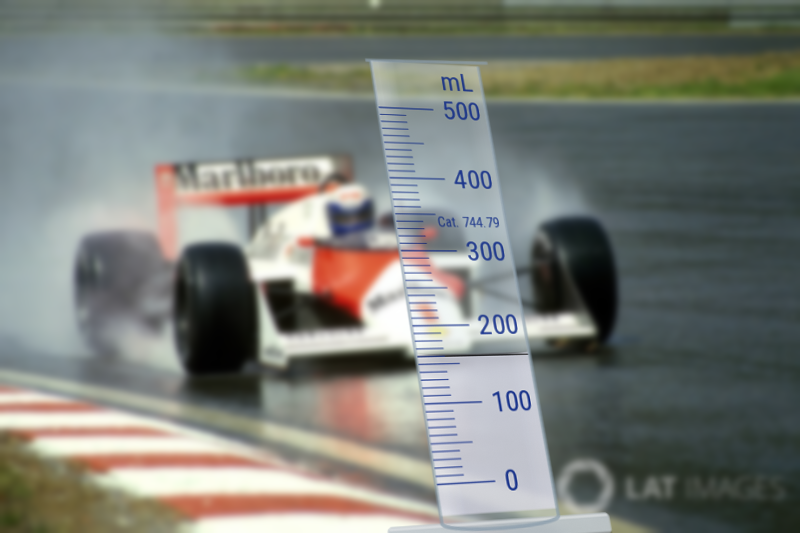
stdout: 160
